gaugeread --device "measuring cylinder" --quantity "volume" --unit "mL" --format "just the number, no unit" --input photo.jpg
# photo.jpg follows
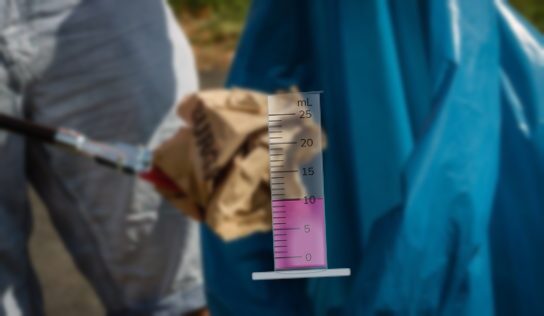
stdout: 10
